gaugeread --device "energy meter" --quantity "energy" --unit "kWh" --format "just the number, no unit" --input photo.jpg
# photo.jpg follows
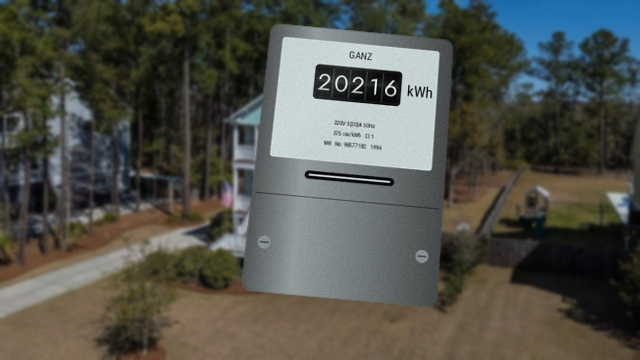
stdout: 20216
